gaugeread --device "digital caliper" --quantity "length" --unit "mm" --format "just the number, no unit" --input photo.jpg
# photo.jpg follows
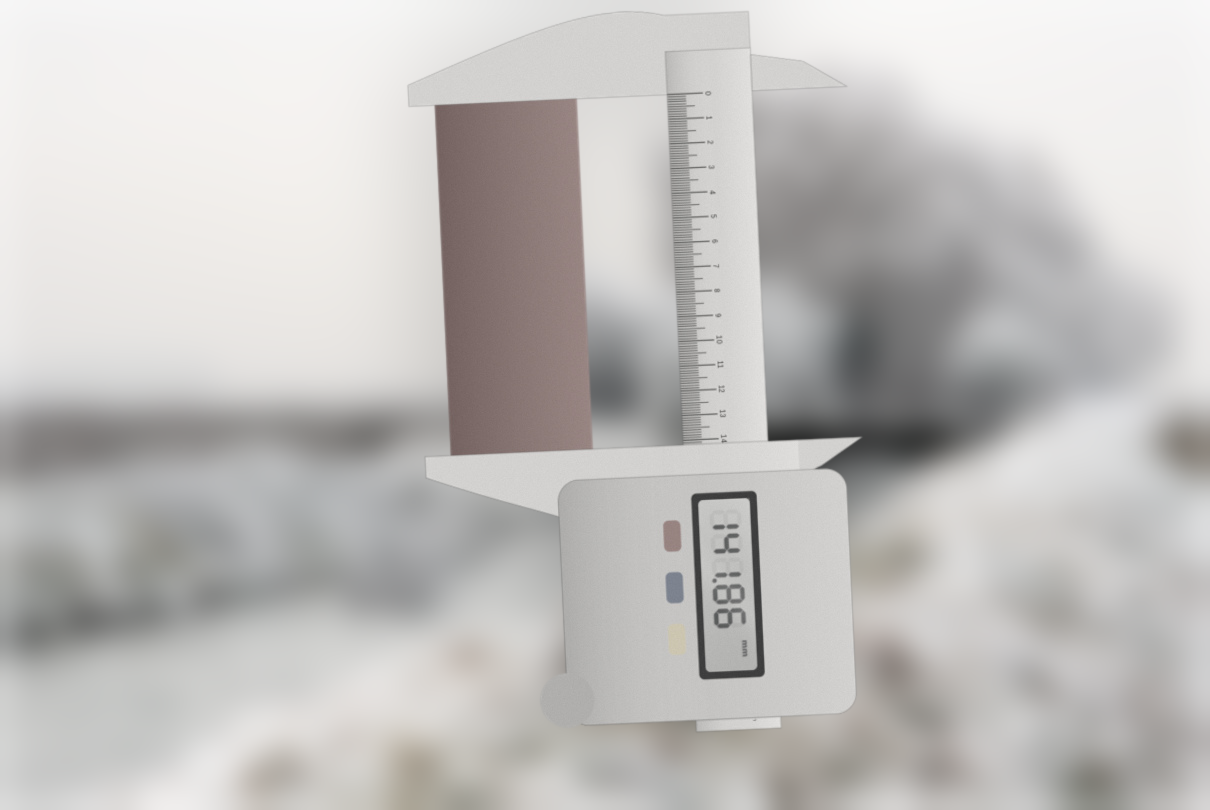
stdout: 141.86
